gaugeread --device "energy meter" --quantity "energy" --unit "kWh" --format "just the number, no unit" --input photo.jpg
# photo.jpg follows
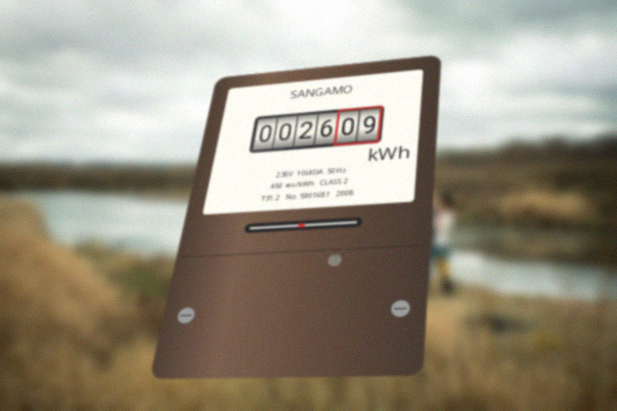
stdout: 26.09
